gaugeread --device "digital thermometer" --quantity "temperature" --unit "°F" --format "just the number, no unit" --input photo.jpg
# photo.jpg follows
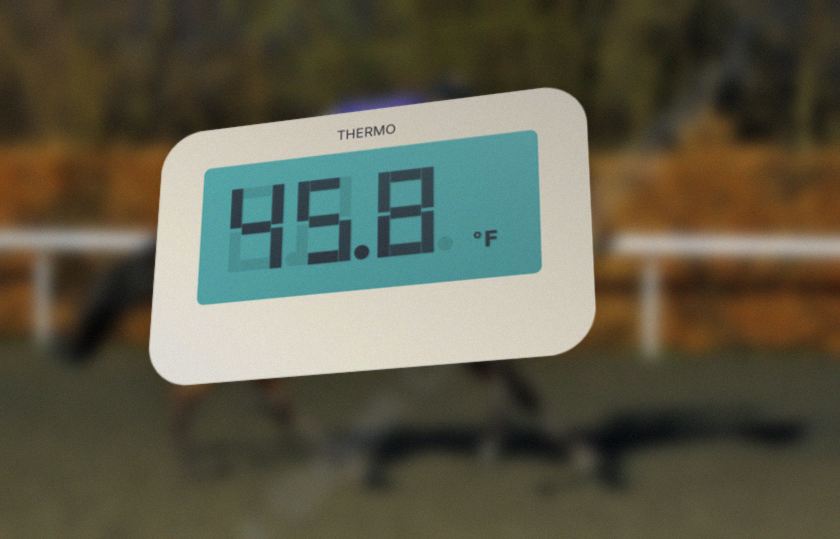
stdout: 45.8
